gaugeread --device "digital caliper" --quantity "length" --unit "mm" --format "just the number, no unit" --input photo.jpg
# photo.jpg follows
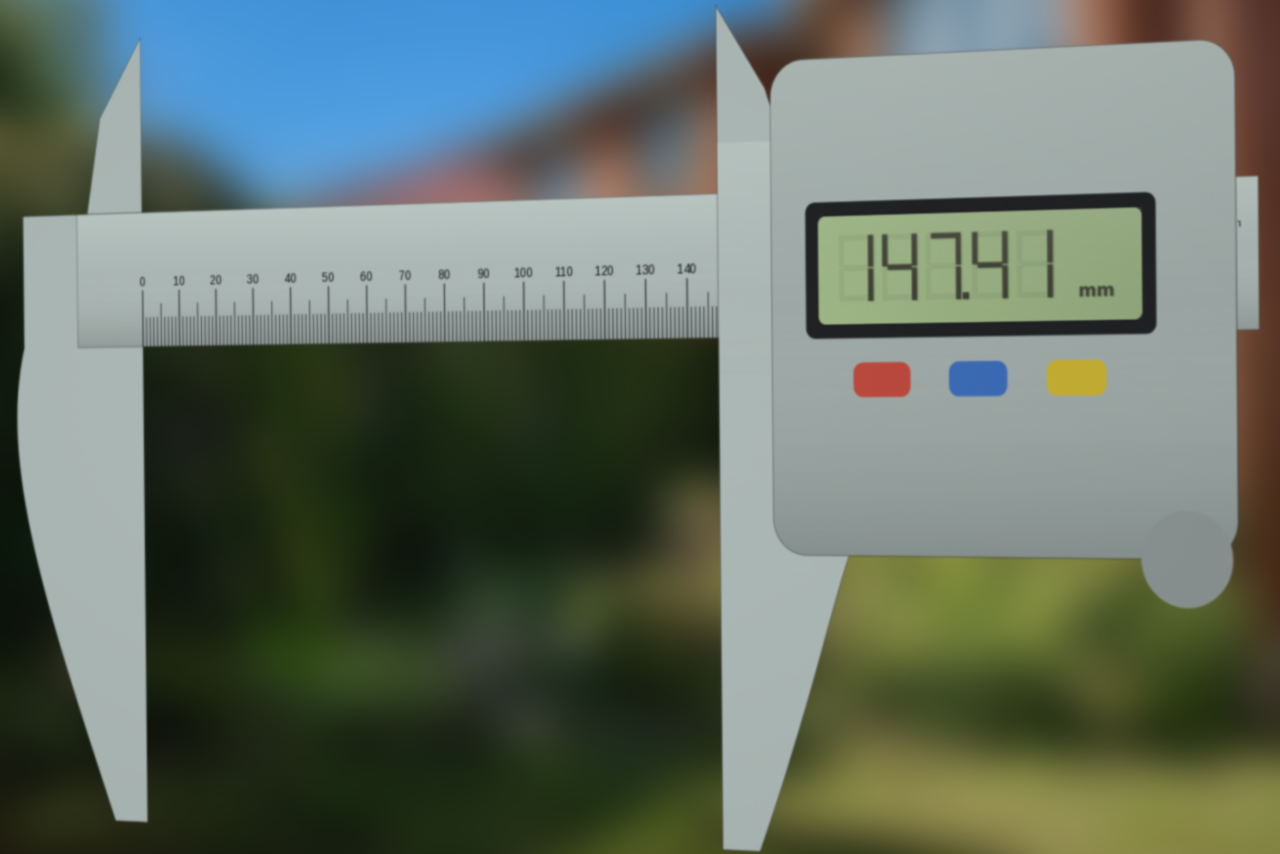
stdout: 147.41
